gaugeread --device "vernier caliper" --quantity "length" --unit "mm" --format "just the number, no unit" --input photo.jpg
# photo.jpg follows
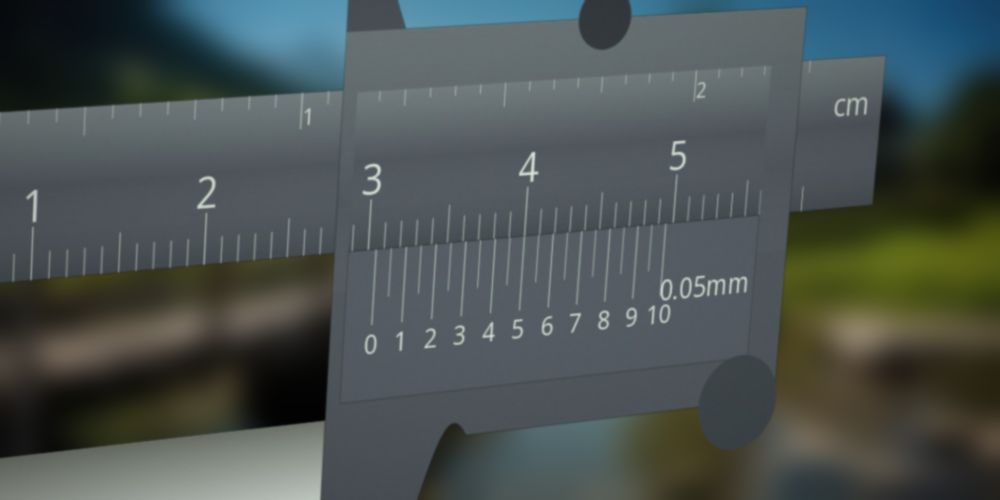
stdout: 30.5
